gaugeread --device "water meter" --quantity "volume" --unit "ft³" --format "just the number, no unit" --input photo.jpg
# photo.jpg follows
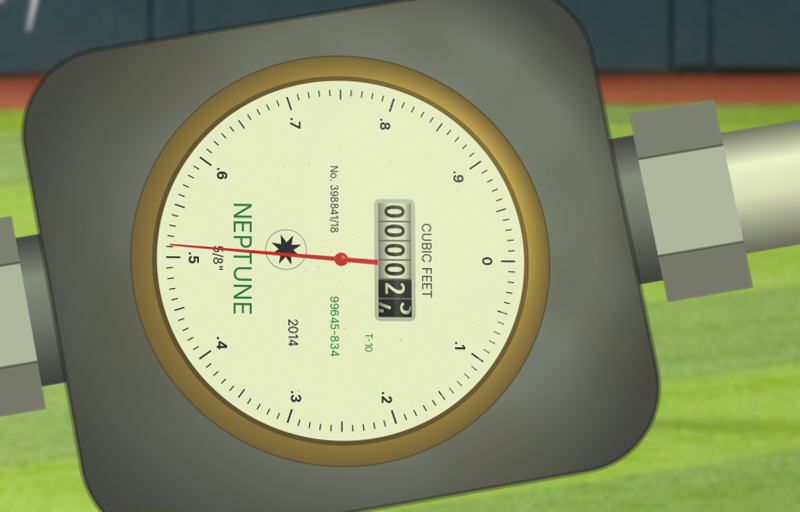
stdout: 23.51
